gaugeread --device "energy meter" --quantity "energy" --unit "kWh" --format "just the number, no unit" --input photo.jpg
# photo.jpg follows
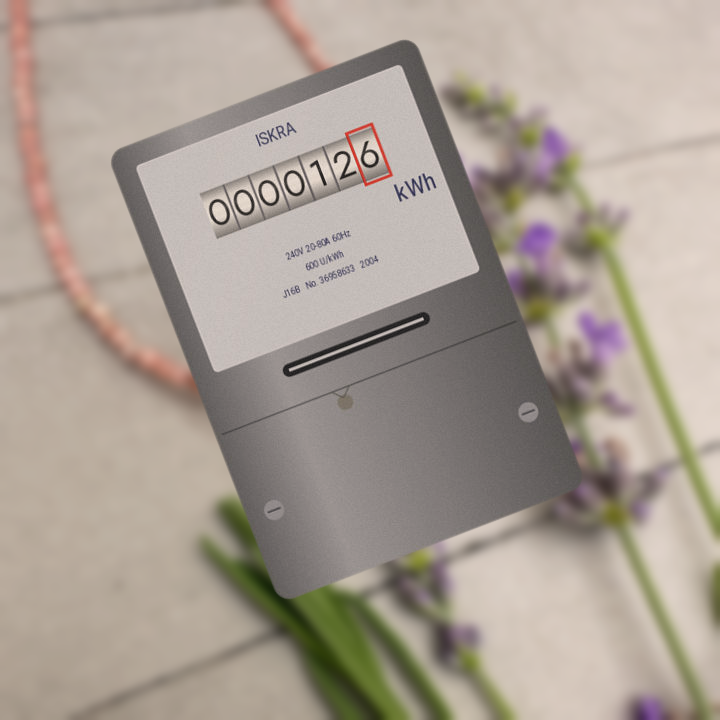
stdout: 12.6
